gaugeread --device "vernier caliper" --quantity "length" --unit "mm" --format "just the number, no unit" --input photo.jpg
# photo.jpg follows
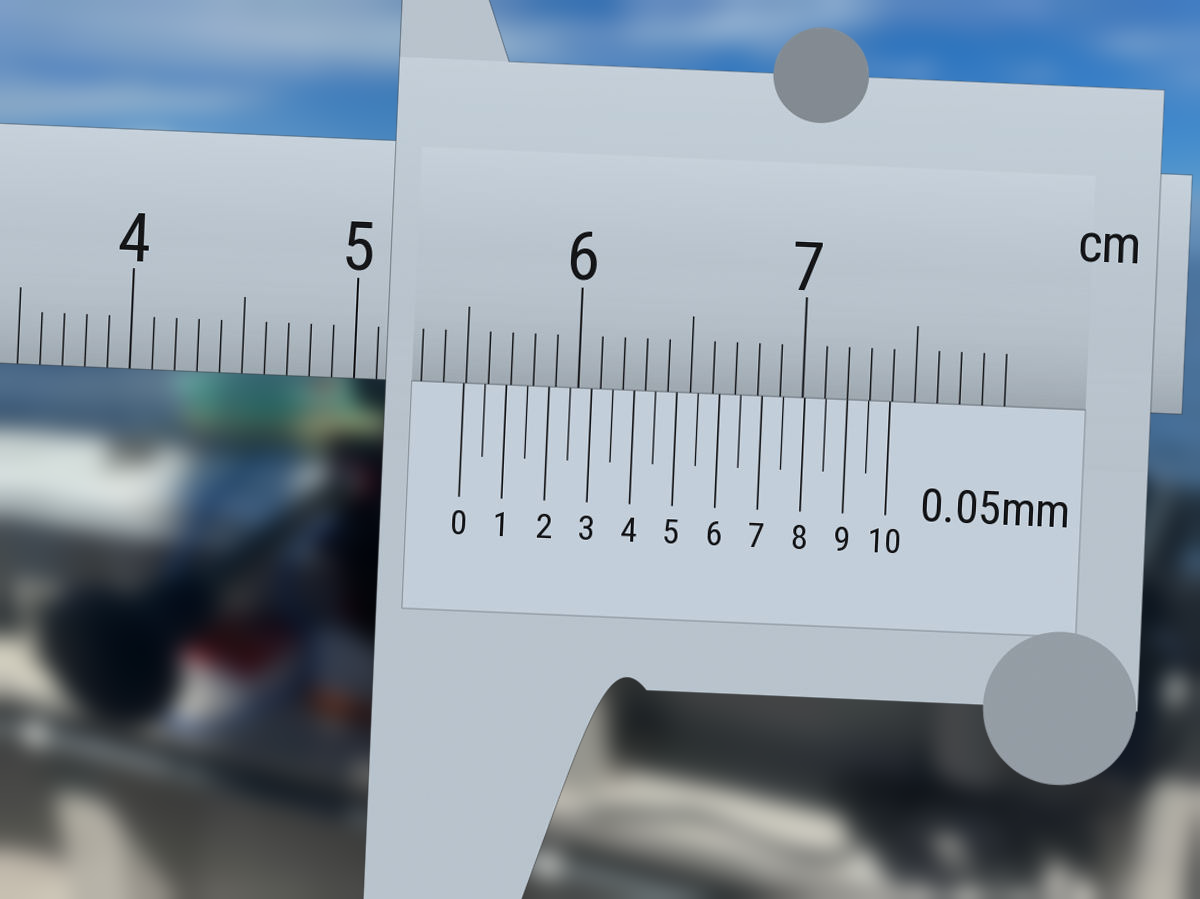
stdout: 54.90
